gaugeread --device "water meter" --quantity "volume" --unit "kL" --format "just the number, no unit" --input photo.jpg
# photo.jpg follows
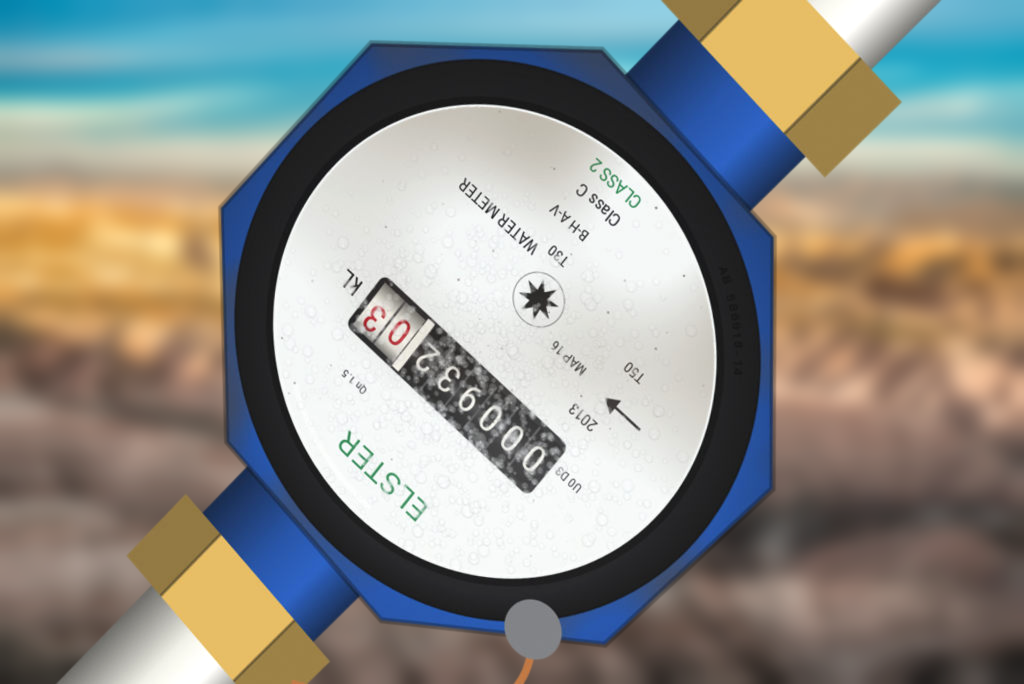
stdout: 932.03
